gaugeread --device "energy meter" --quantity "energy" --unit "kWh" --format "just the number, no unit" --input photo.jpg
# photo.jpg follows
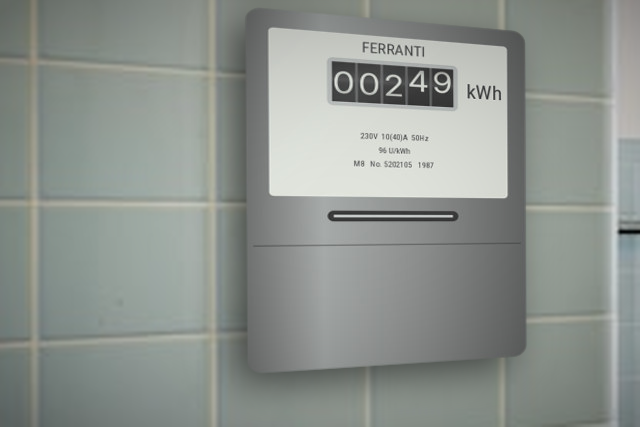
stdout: 249
